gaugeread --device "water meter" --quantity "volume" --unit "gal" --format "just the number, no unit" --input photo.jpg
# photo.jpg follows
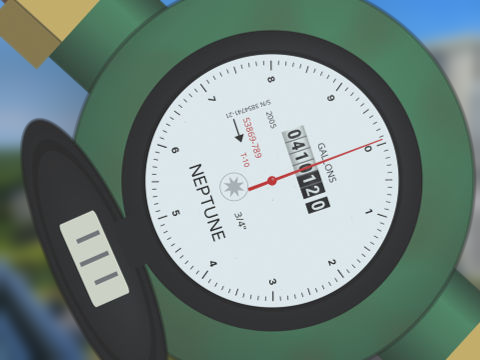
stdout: 410119.9
